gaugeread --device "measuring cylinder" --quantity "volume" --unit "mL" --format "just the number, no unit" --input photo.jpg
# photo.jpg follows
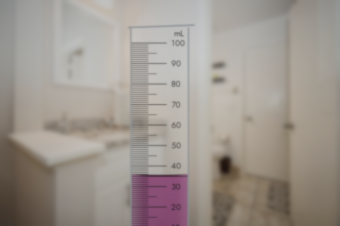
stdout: 35
